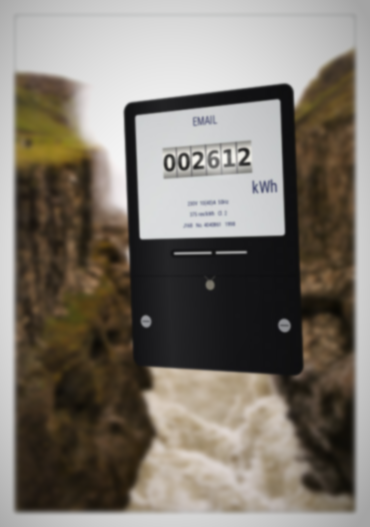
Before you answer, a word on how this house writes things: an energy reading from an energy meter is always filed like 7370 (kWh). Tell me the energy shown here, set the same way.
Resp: 2612 (kWh)
